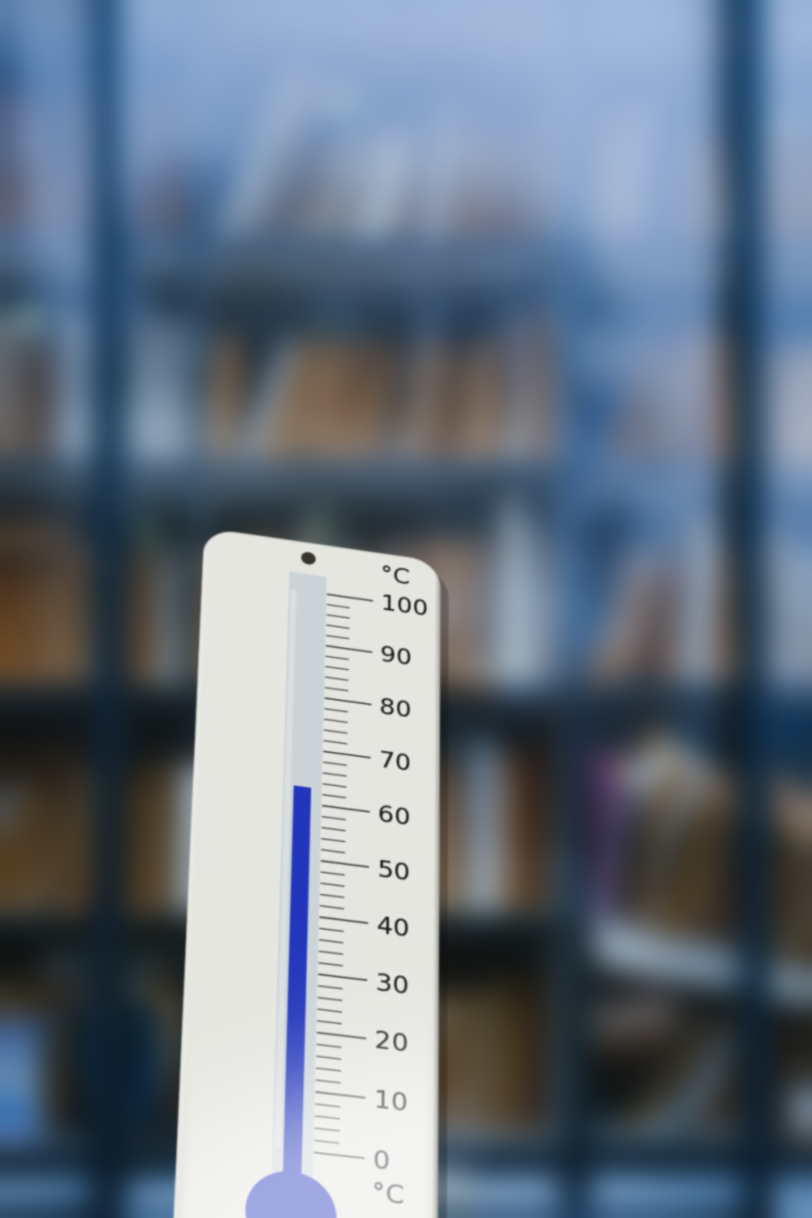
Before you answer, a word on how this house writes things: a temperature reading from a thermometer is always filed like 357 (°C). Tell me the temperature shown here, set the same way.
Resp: 63 (°C)
